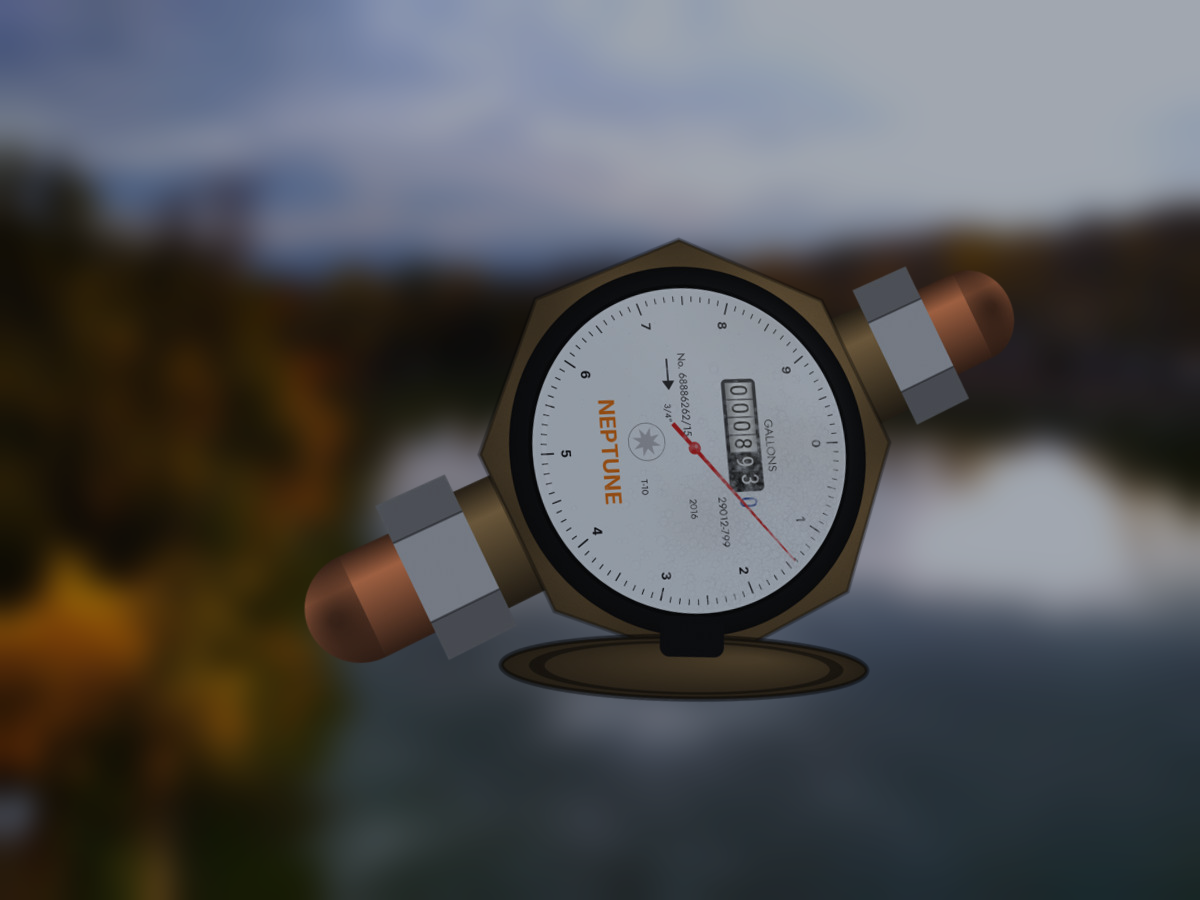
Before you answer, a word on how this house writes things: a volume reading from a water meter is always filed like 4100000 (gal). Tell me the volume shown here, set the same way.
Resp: 8931.4 (gal)
